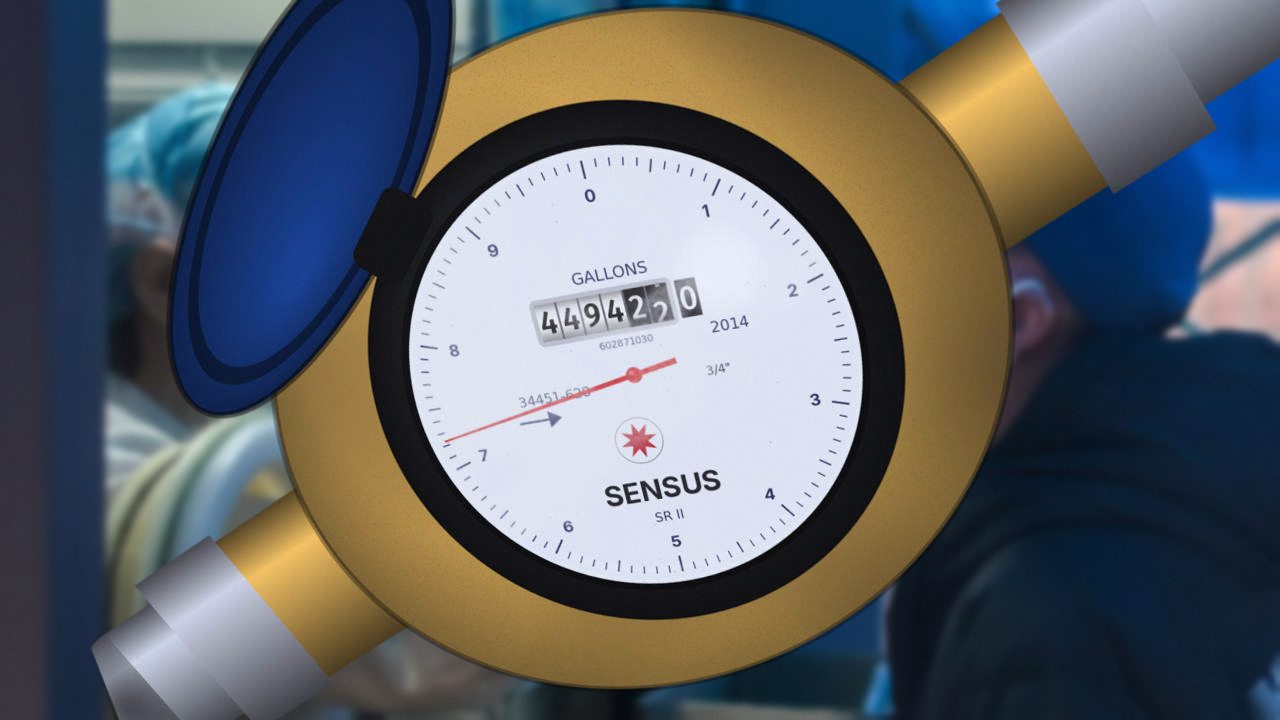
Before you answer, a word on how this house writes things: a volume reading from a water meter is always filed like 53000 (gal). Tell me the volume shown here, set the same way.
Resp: 4494217.2 (gal)
